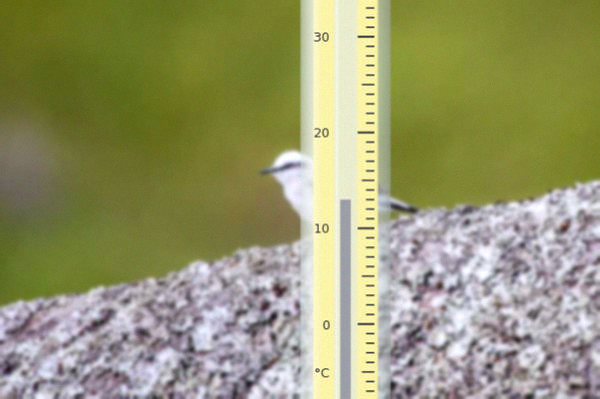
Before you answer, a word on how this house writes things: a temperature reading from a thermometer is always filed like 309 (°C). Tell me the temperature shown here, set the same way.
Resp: 13 (°C)
